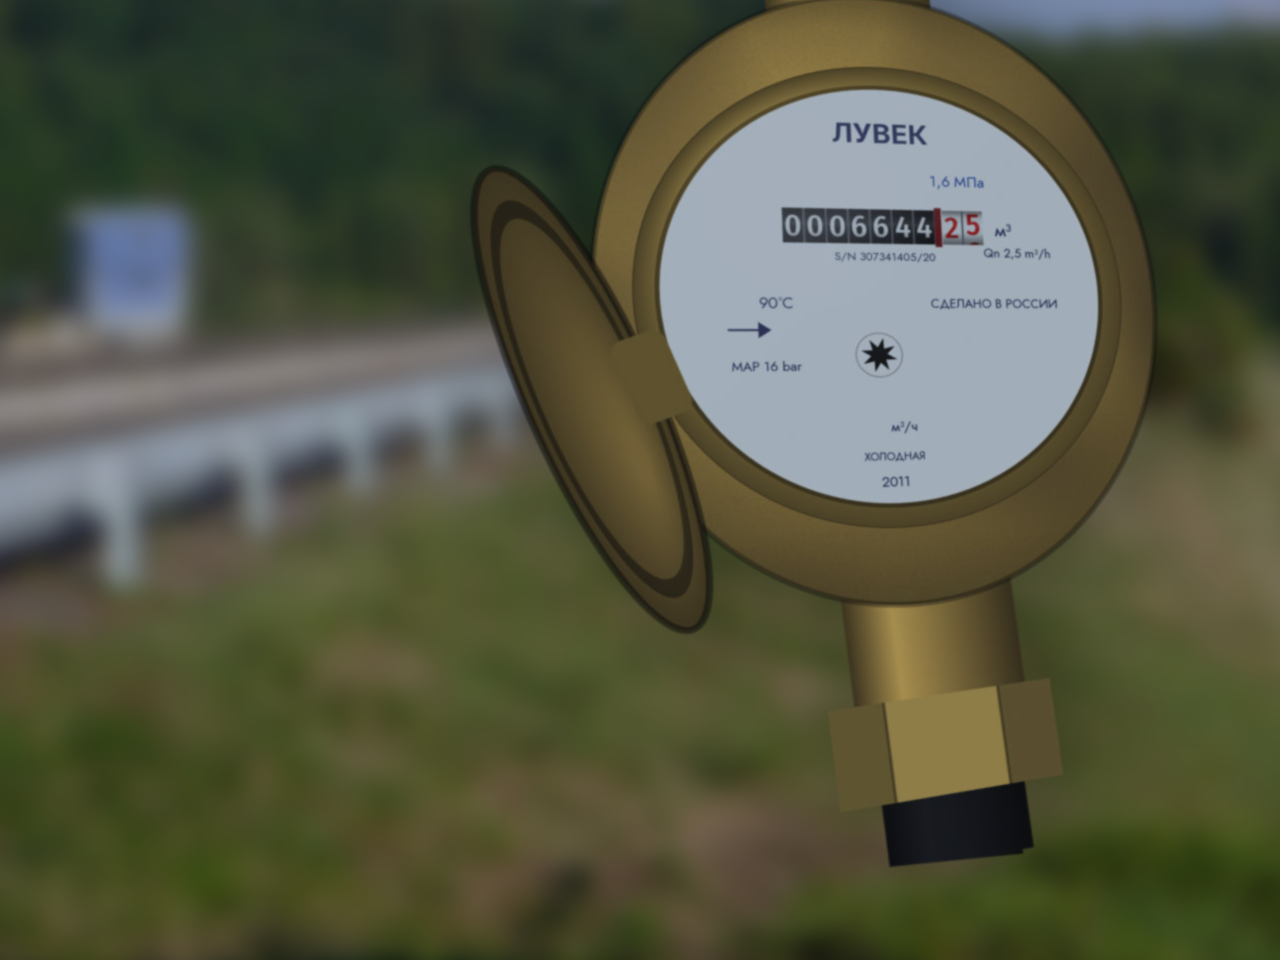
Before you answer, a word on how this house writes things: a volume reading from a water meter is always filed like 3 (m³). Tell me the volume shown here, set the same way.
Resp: 6644.25 (m³)
